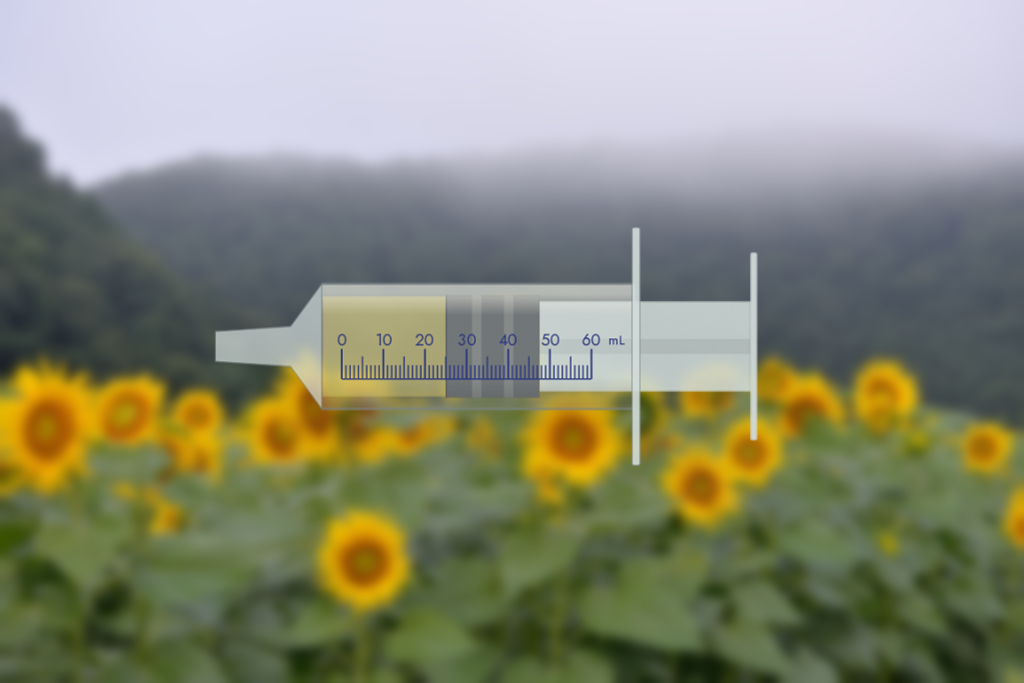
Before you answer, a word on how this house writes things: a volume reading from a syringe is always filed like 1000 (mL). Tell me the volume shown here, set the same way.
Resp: 25 (mL)
